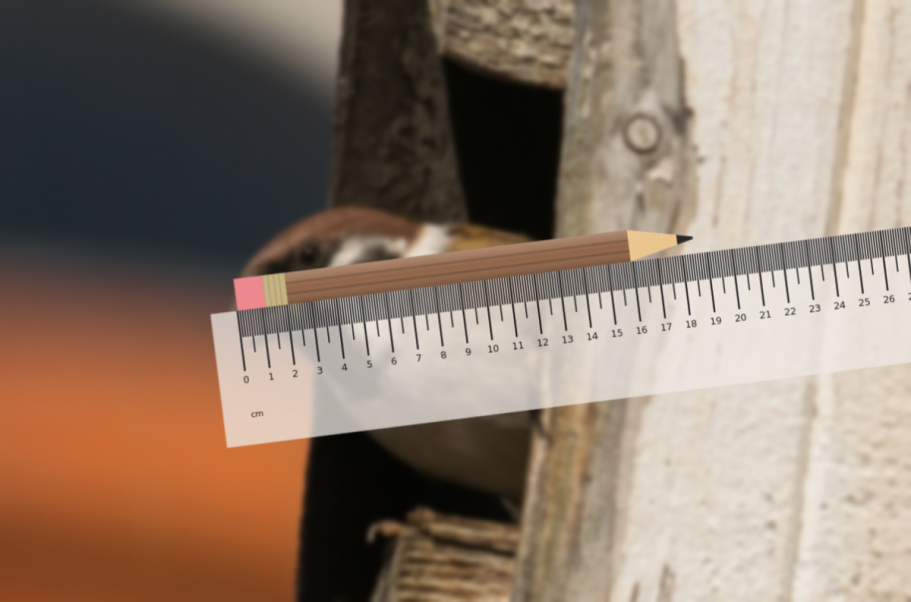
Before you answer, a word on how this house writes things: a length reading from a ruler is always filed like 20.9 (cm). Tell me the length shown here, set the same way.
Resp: 18.5 (cm)
